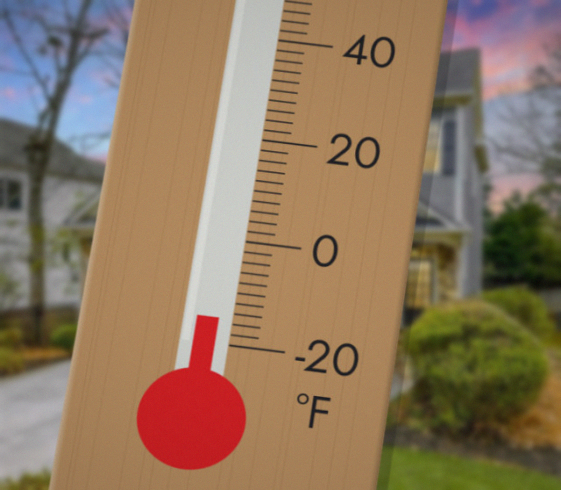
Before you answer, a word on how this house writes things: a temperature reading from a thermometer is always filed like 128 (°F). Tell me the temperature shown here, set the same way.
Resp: -15 (°F)
